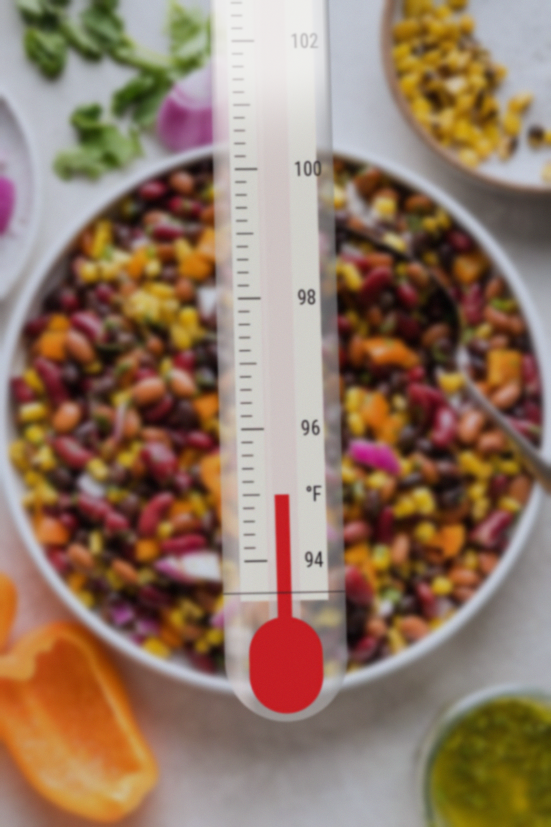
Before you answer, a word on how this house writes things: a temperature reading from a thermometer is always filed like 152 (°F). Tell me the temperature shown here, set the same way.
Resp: 95 (°F)
